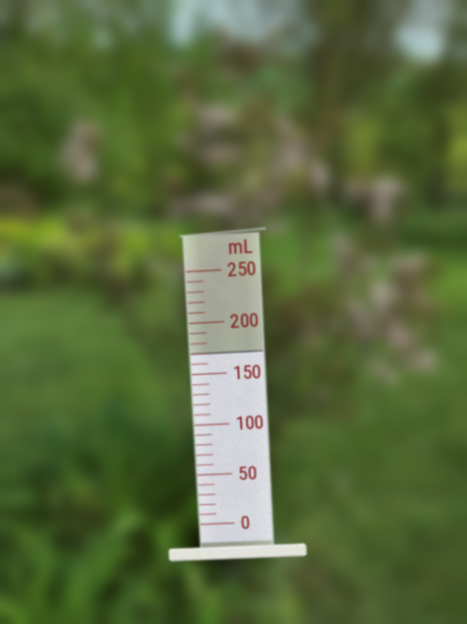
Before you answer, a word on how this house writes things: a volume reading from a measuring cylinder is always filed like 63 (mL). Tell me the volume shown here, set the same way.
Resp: 170 (mL)
